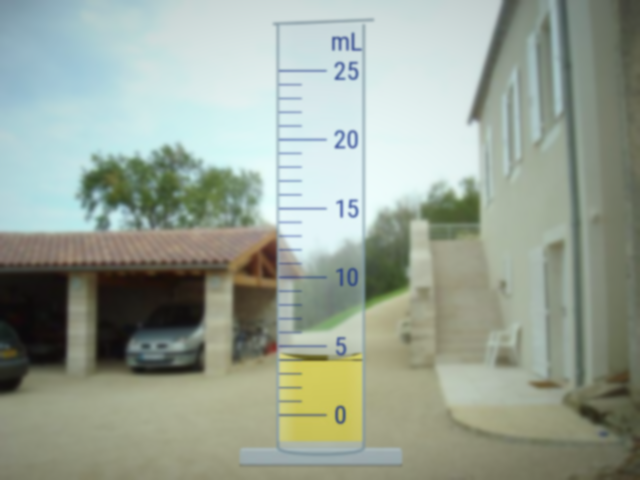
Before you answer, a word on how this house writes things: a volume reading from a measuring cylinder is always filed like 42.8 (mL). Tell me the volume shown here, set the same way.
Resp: 4 (mL)
